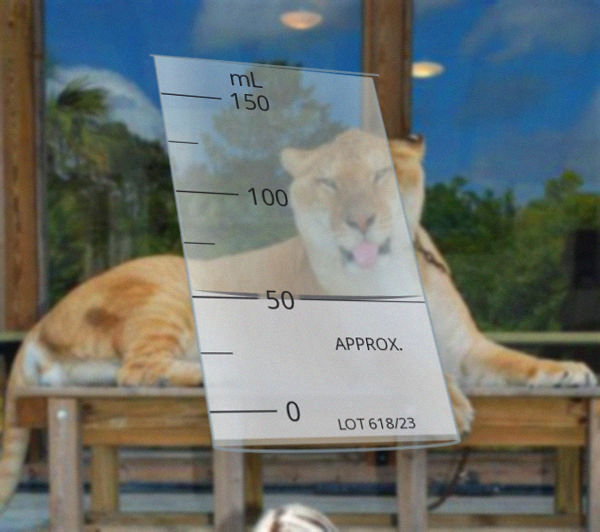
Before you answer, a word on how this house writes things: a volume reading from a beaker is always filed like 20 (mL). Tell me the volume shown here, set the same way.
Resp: 50 (mL)
